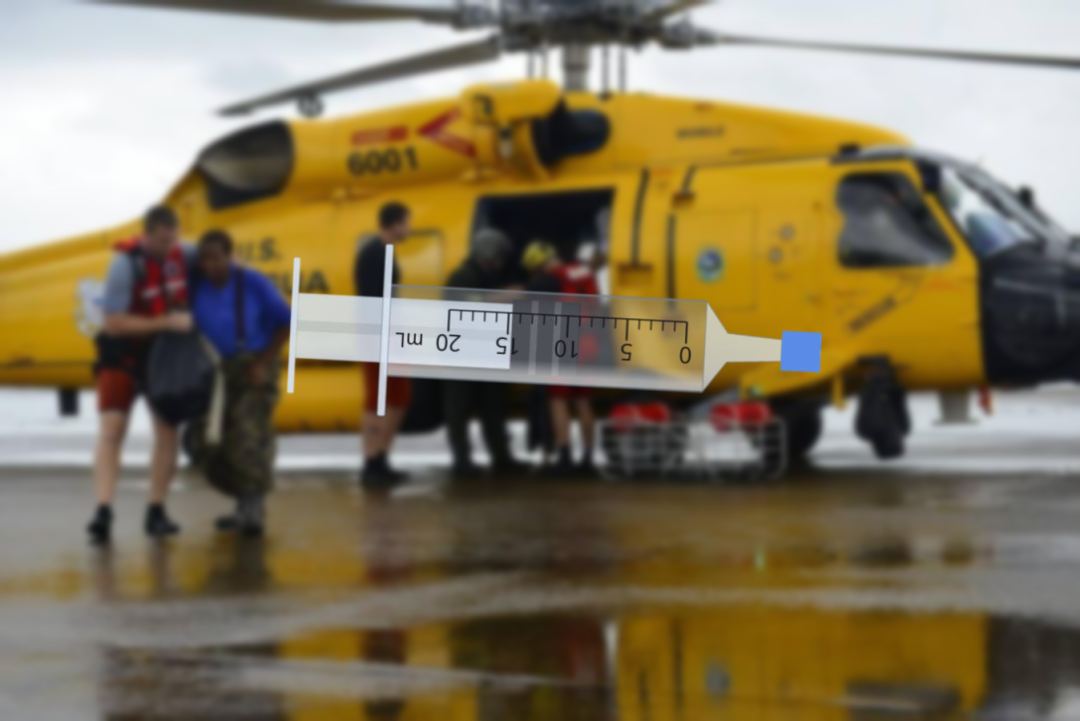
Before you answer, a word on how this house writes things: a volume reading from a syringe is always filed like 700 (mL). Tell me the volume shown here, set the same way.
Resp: 9 (mL)
